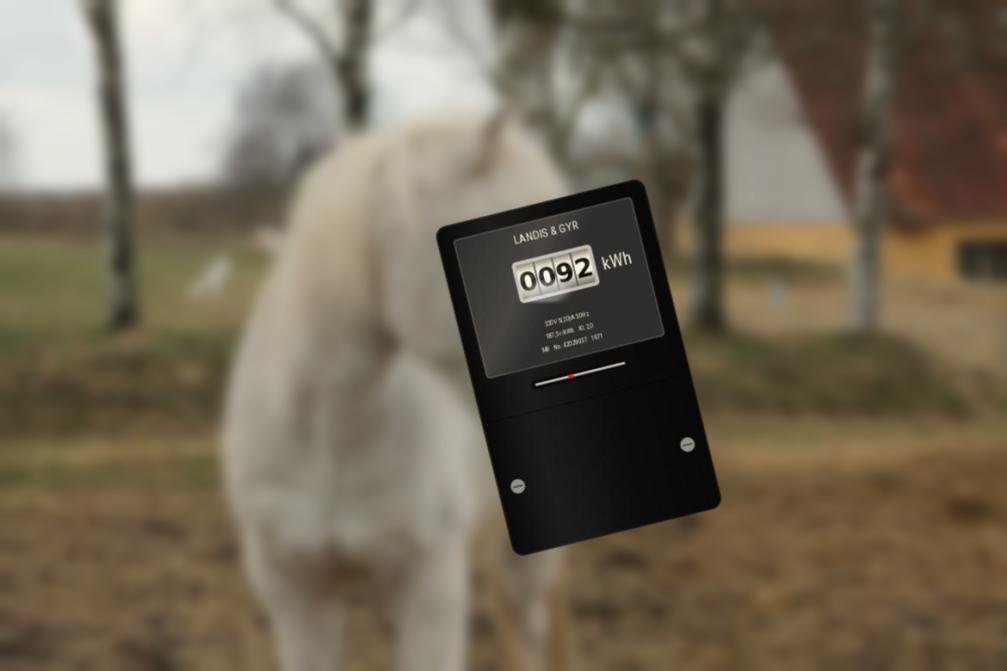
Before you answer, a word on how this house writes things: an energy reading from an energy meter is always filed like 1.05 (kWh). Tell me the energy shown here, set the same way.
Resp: 92 (kWh)
